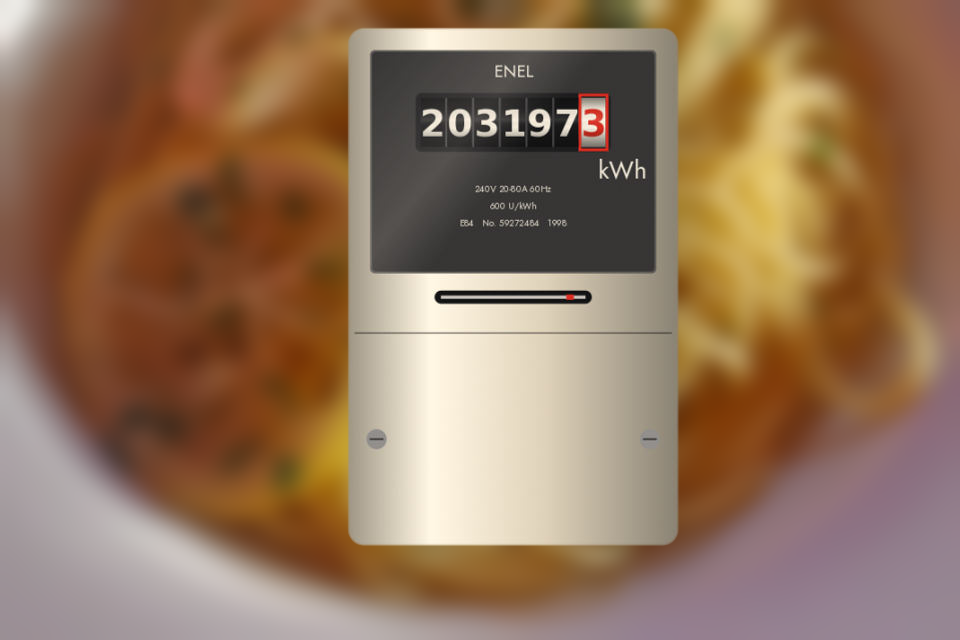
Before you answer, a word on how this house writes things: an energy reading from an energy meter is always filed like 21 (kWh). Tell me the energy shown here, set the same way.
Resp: 203197.3 (kWh)
